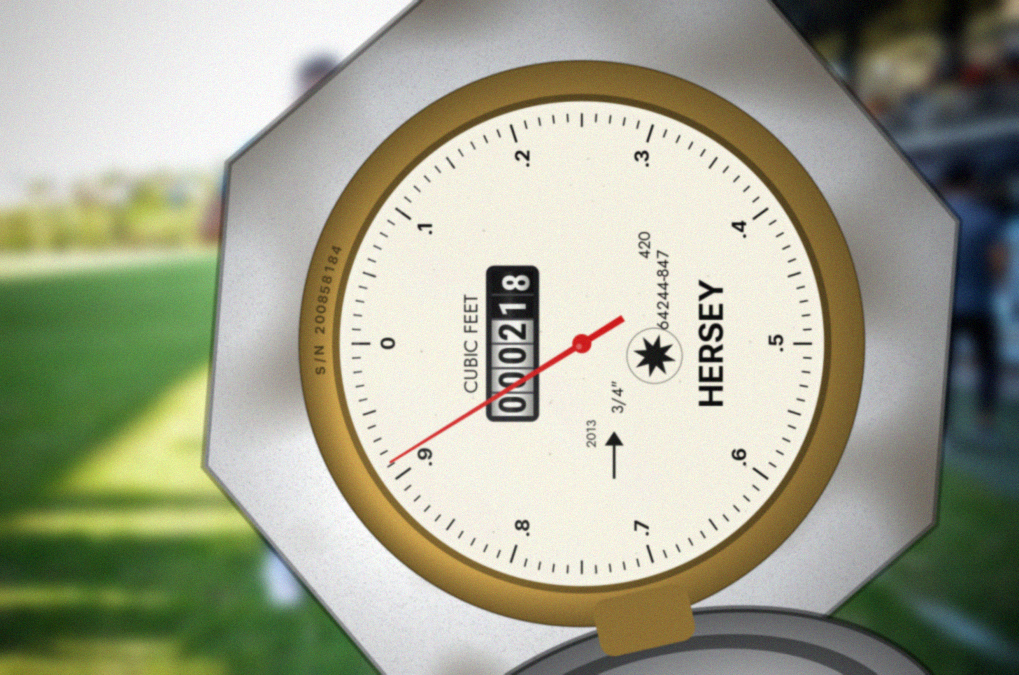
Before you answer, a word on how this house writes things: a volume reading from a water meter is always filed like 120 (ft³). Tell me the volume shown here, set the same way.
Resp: 217.91 (ft³)
